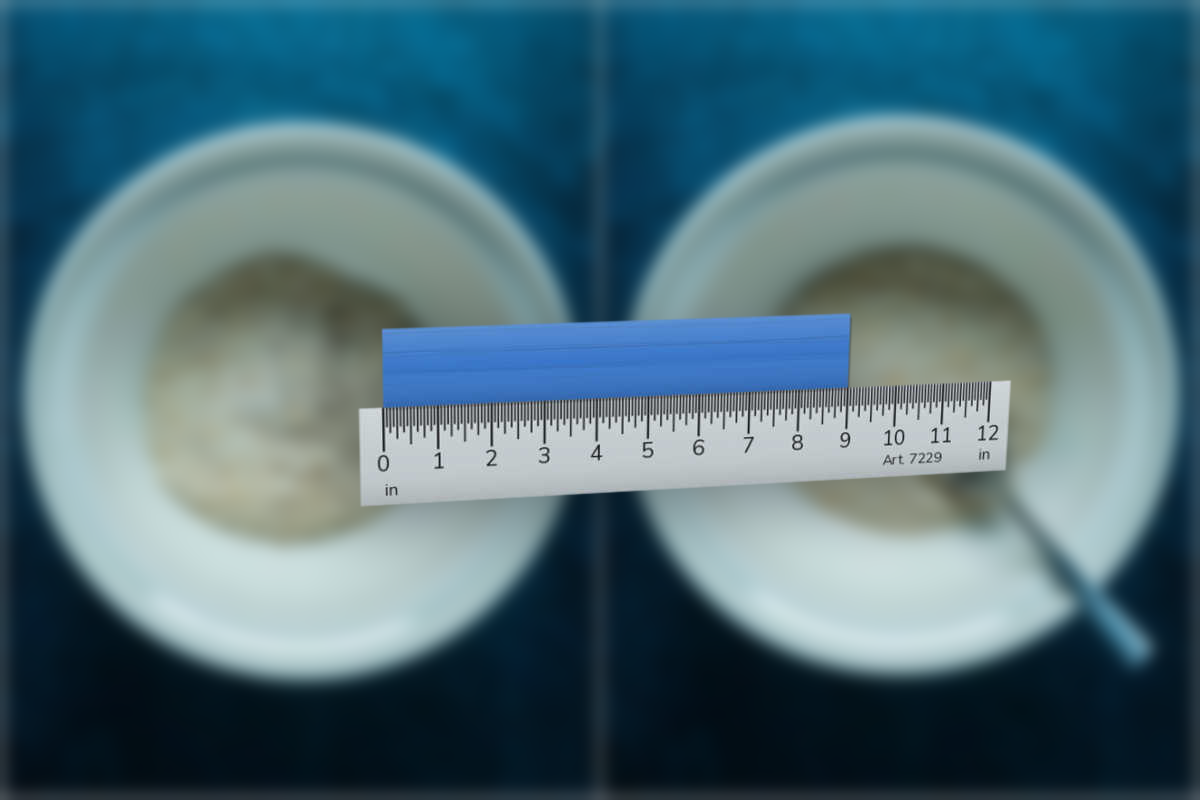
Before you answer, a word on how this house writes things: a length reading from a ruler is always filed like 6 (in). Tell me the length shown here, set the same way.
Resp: 9 (in)
